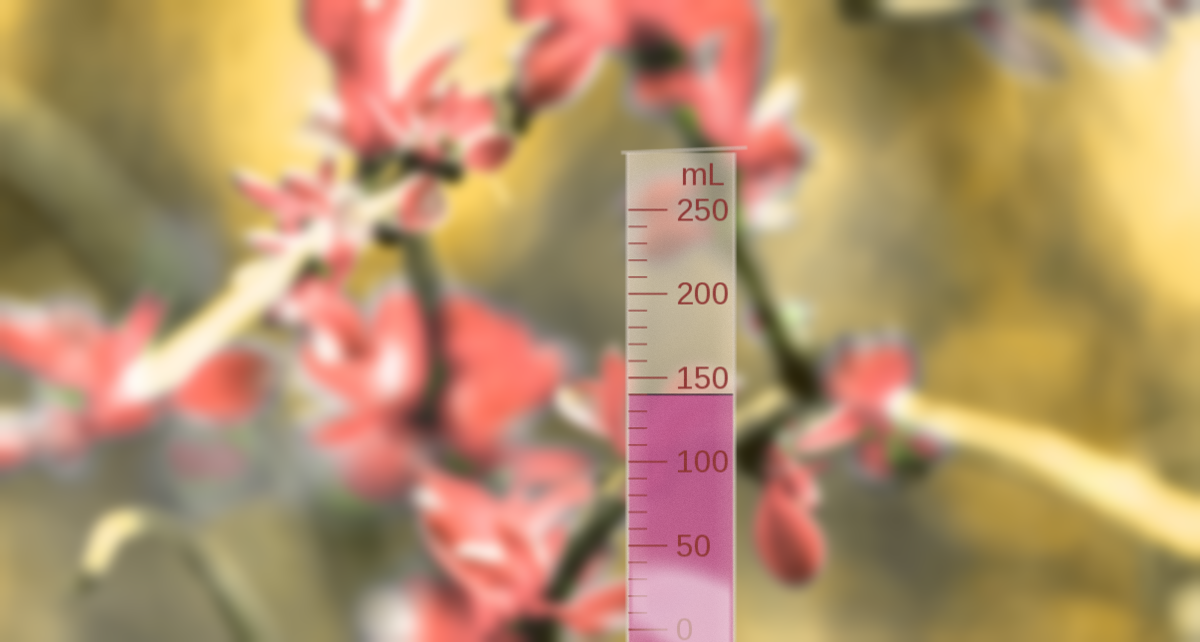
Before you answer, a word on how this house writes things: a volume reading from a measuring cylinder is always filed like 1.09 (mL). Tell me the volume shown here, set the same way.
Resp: 140 (mL)
